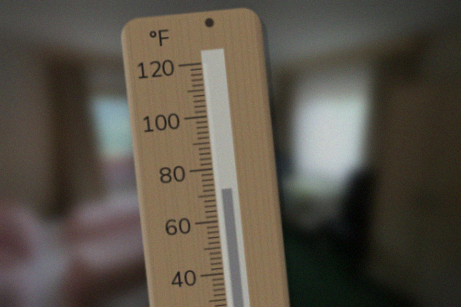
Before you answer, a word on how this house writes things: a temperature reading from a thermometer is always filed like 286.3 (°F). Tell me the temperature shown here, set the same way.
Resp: 72 (°F)
